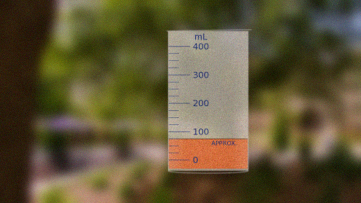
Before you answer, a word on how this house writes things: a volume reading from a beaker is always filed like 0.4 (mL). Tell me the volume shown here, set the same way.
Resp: 75 (mL)
